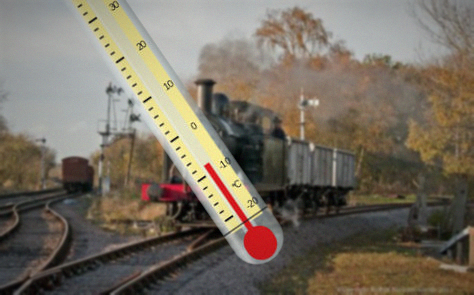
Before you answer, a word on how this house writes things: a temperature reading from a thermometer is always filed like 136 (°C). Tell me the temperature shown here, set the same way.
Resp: -8 (°C)
